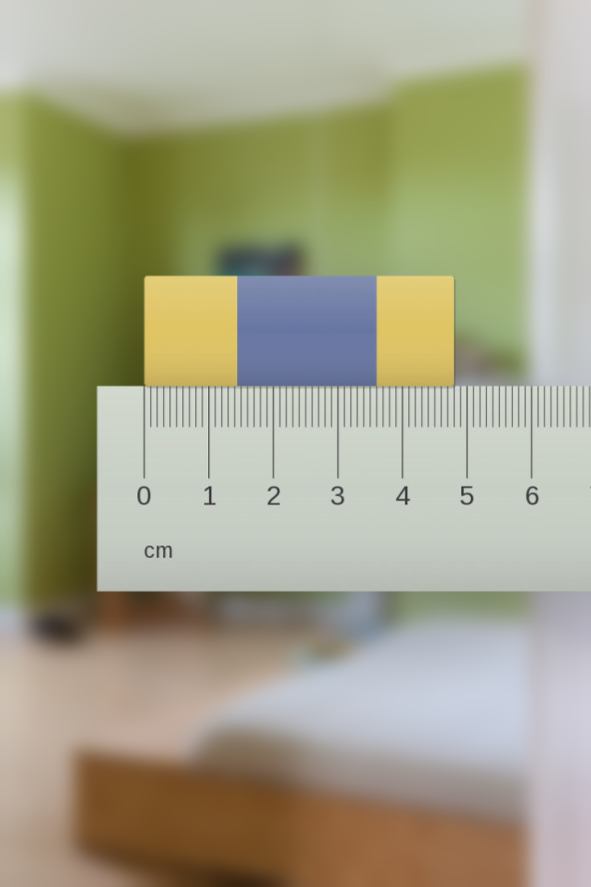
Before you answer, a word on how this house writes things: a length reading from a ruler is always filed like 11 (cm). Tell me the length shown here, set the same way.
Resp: 4.8 (cm)
